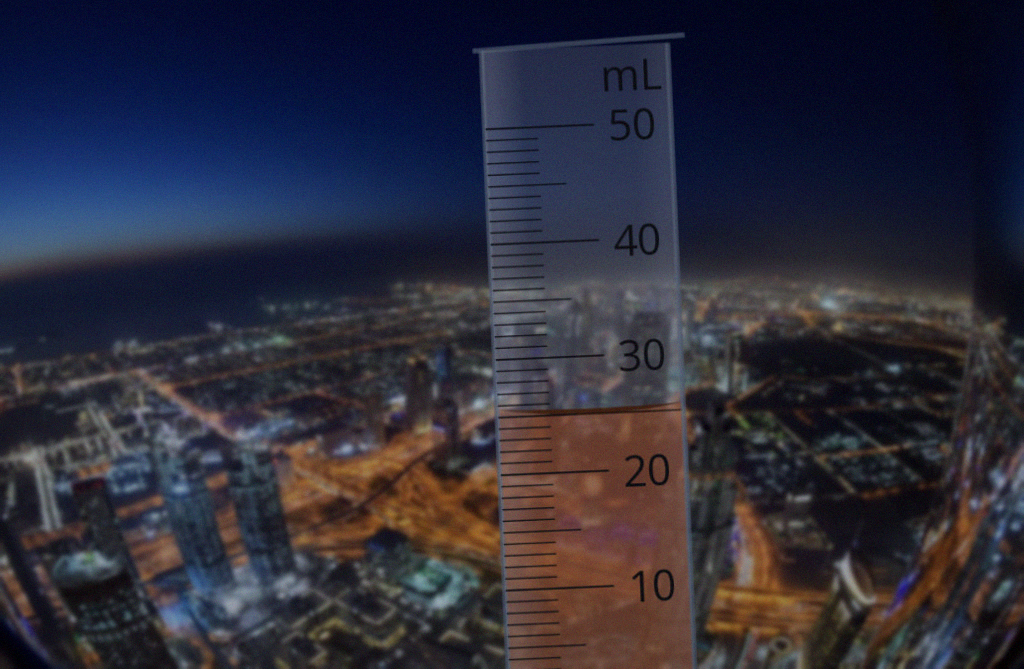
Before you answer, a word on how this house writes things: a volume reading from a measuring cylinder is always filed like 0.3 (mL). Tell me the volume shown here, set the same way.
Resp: 25 (mL)
